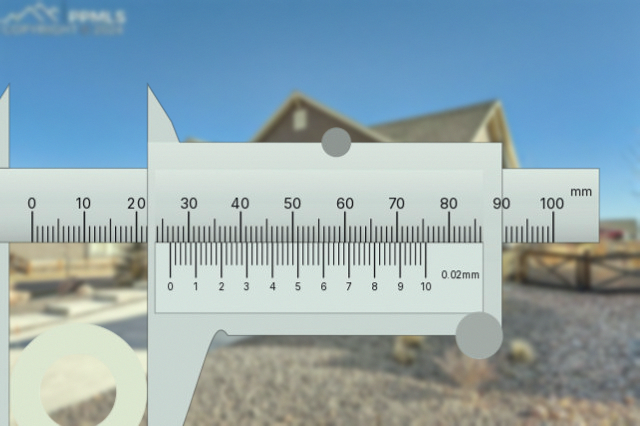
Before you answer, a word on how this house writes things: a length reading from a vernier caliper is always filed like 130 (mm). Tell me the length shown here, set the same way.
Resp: 26.5 (mm)
